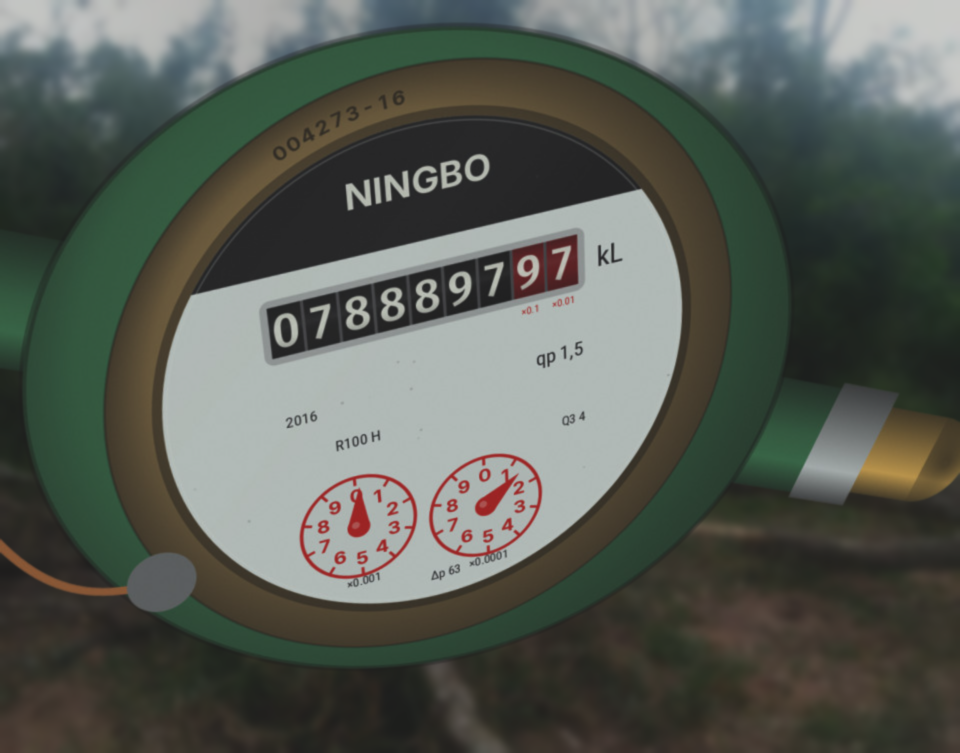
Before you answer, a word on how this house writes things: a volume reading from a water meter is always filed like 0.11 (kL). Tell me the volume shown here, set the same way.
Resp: 788897.9701 (kL)
